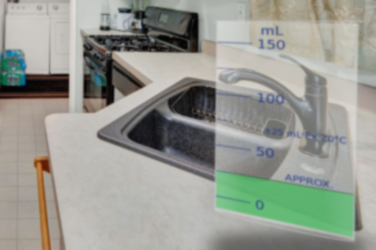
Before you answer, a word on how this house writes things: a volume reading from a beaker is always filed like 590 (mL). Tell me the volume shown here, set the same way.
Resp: 25 (mL)
